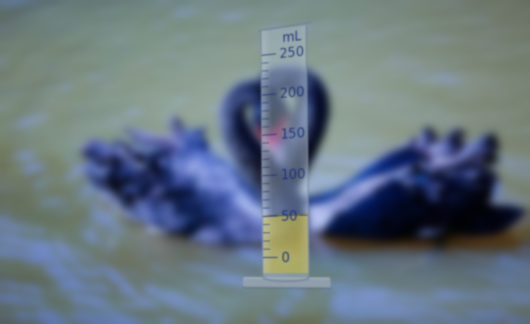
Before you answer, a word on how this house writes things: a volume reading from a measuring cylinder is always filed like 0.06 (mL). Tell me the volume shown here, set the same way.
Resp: 50 (mL)
